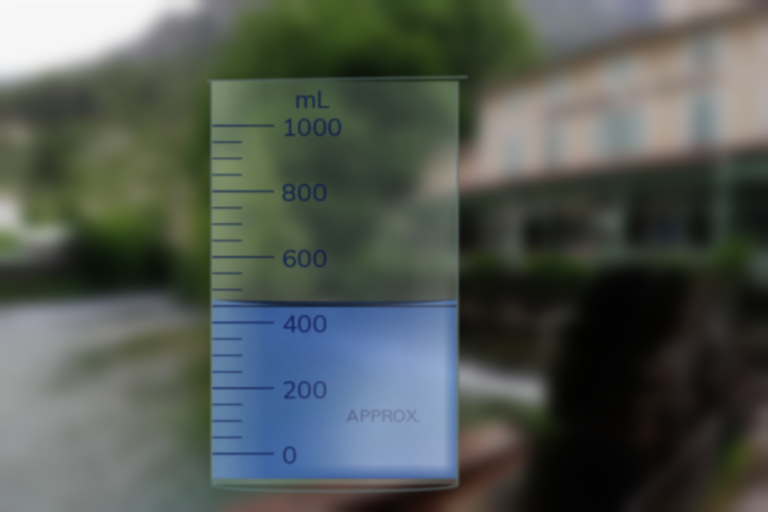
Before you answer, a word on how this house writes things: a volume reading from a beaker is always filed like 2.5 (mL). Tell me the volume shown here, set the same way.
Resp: 450 (mL)
